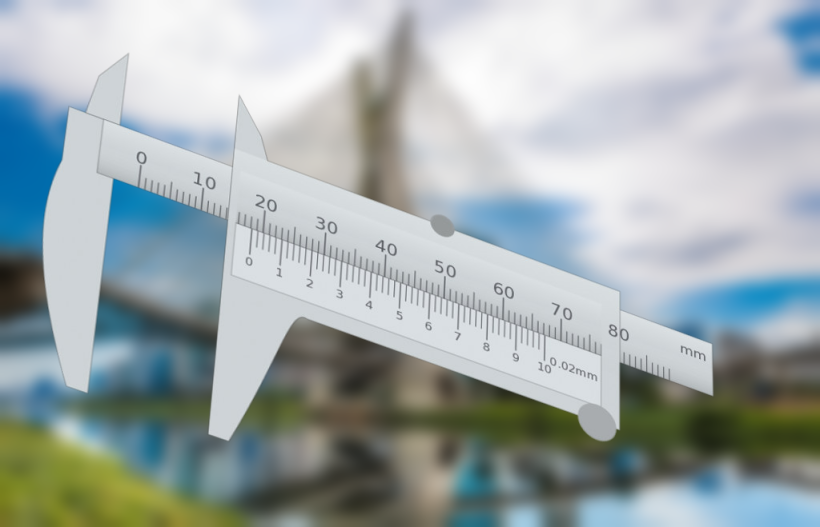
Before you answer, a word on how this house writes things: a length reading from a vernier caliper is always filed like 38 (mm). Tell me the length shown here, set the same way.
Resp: 18.2 (mm)
